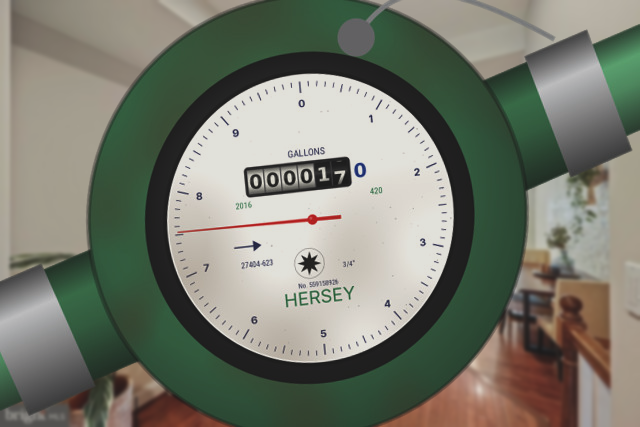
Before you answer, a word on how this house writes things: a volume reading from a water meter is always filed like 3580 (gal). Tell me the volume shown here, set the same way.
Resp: 167.5 (gal)
